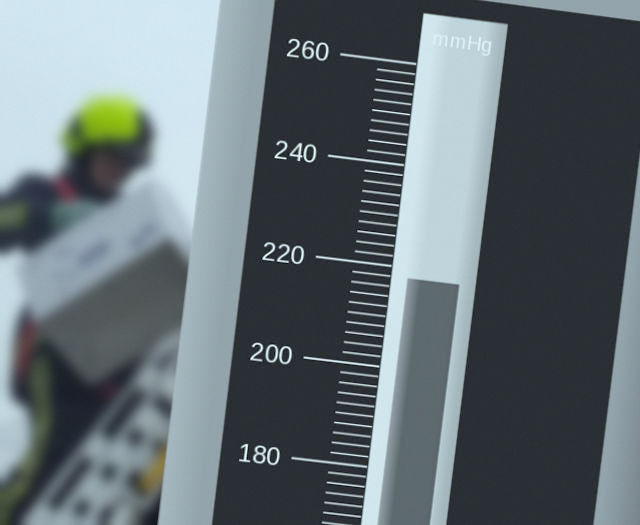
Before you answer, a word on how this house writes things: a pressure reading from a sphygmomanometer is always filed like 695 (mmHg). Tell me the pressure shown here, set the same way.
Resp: 218 (mmHg)
